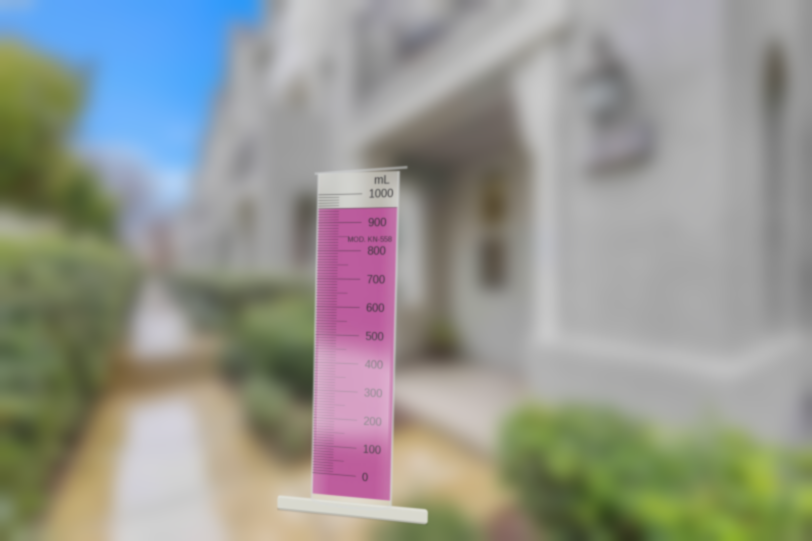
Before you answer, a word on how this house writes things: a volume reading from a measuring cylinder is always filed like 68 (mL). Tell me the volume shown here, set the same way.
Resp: 950 (mL)
